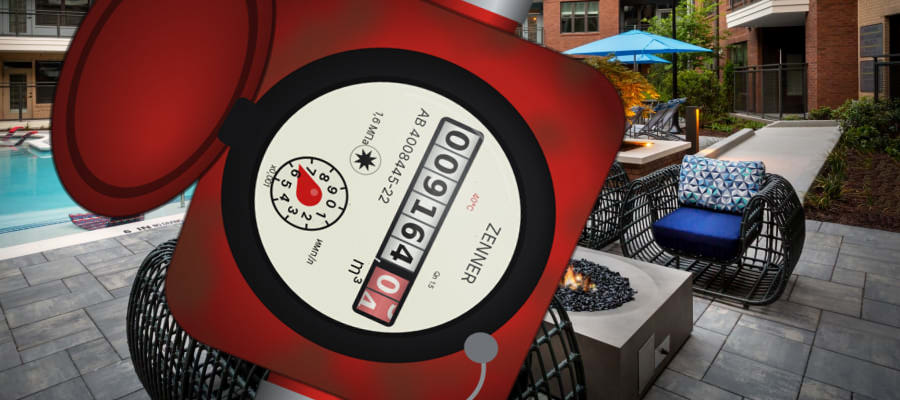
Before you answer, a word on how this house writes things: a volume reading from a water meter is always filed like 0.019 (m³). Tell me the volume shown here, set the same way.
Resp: 9164.036 (m³)
